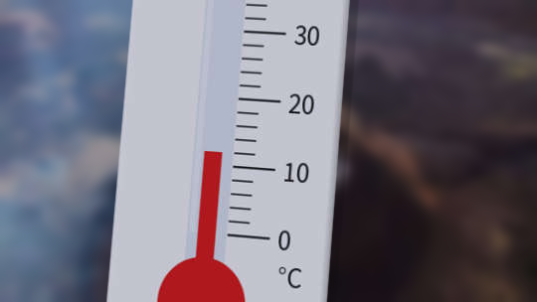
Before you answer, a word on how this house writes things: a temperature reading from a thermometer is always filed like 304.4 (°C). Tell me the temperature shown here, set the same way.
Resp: 12 (°C)
